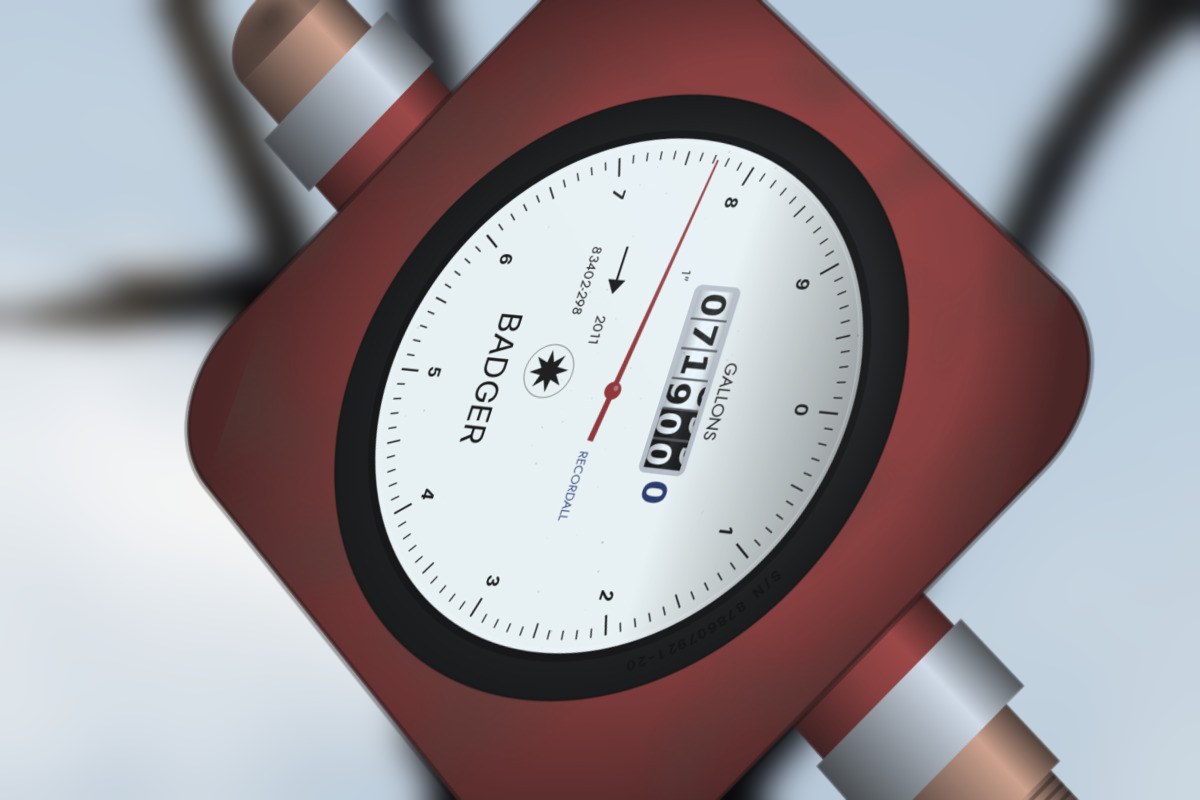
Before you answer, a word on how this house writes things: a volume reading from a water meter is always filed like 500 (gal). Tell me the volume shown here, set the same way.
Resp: 718997.7 (gal)
